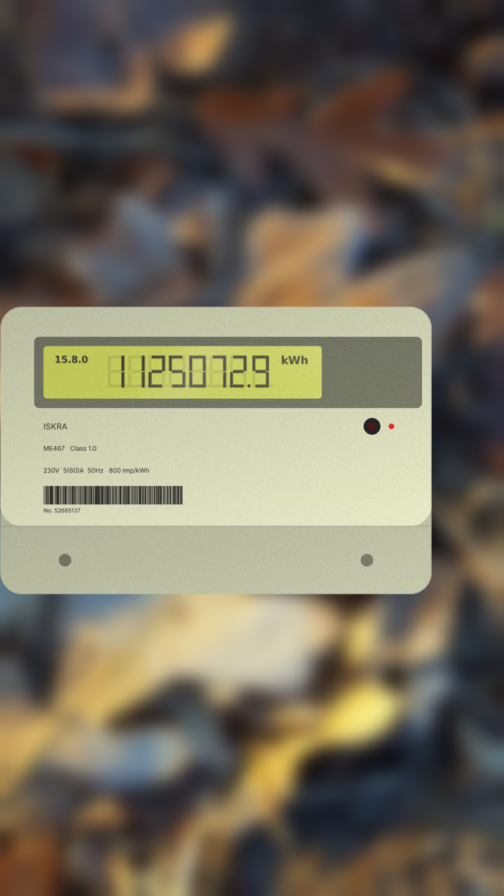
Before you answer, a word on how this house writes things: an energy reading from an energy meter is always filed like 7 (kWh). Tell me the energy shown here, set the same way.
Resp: 1125072.9 (kWh)
